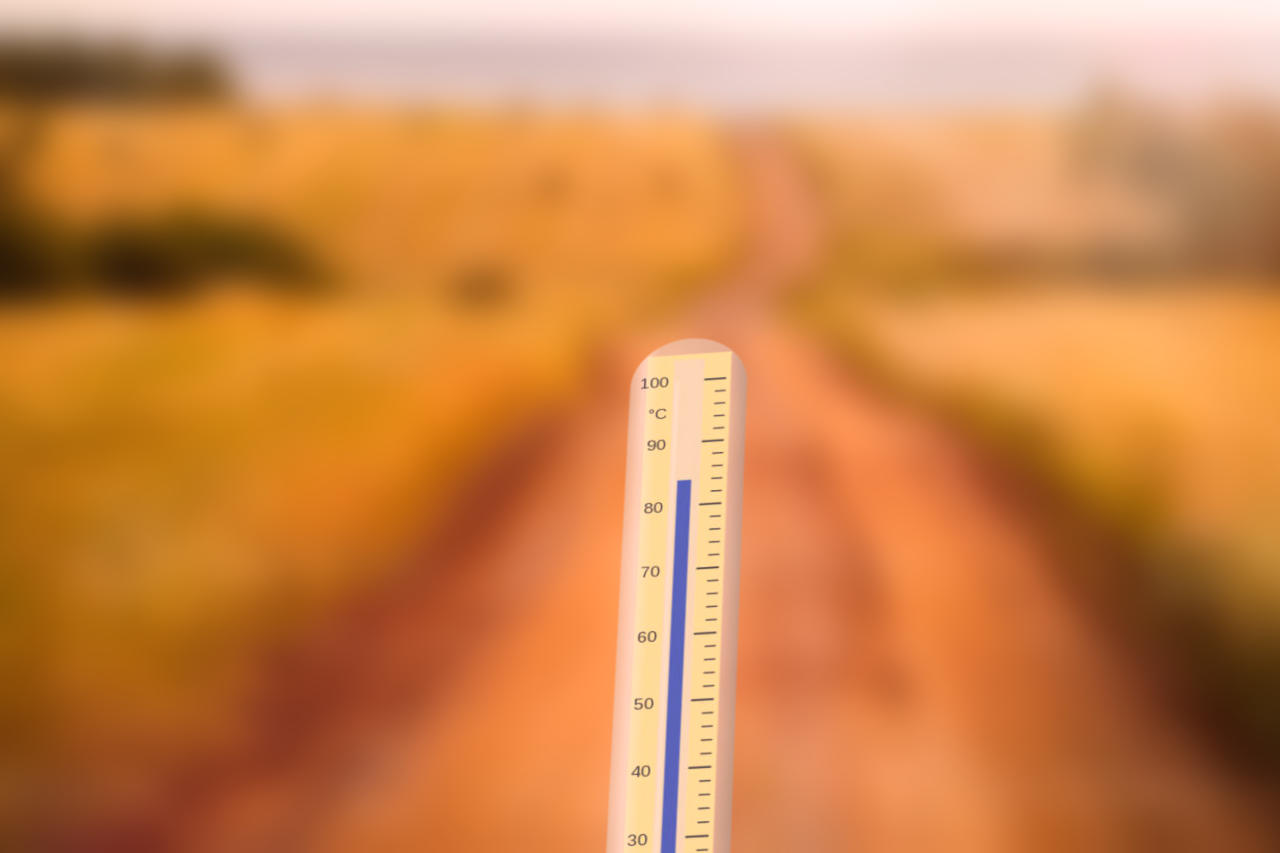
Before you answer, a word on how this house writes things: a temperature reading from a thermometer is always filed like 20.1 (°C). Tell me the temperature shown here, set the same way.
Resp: 84 (°C)
